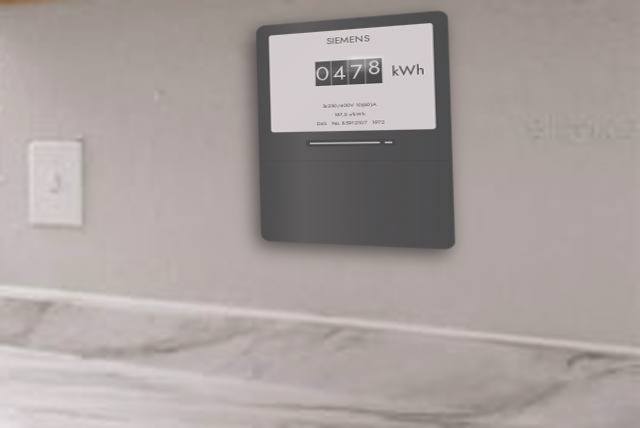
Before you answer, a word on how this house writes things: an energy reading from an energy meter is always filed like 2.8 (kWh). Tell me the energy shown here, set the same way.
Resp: 478 (kWh)
